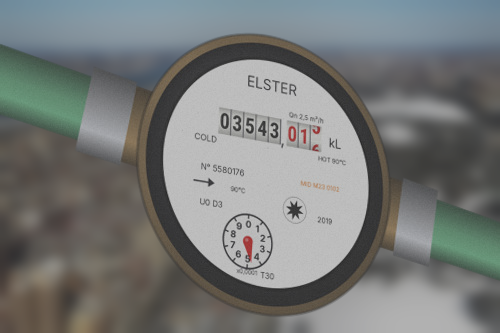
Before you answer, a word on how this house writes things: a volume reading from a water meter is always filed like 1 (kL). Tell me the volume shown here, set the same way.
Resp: 3543.0154 (kL)
